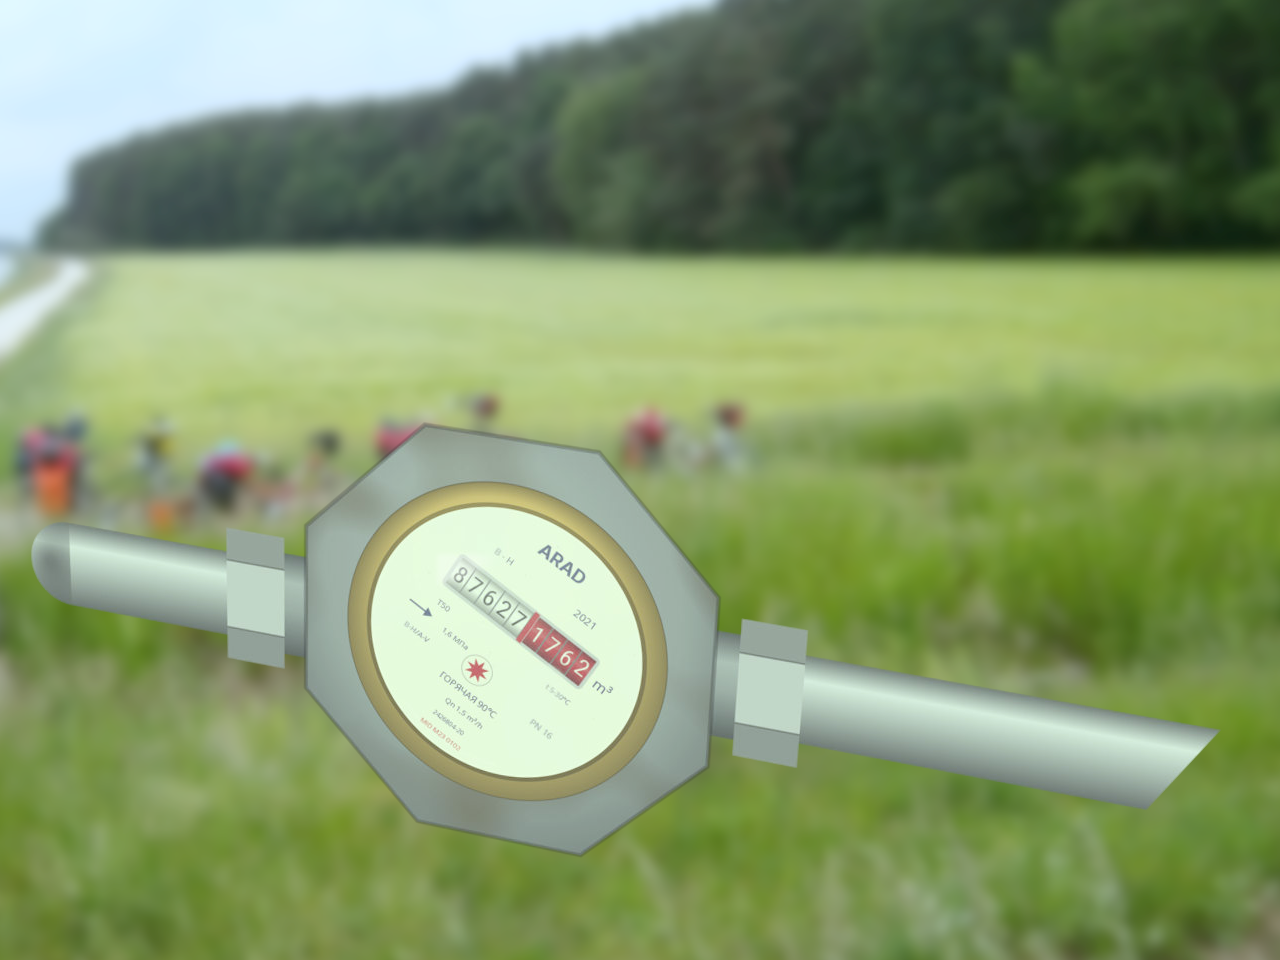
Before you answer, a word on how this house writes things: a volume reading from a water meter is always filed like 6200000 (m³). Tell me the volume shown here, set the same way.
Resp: 87627.1762 (m³)
